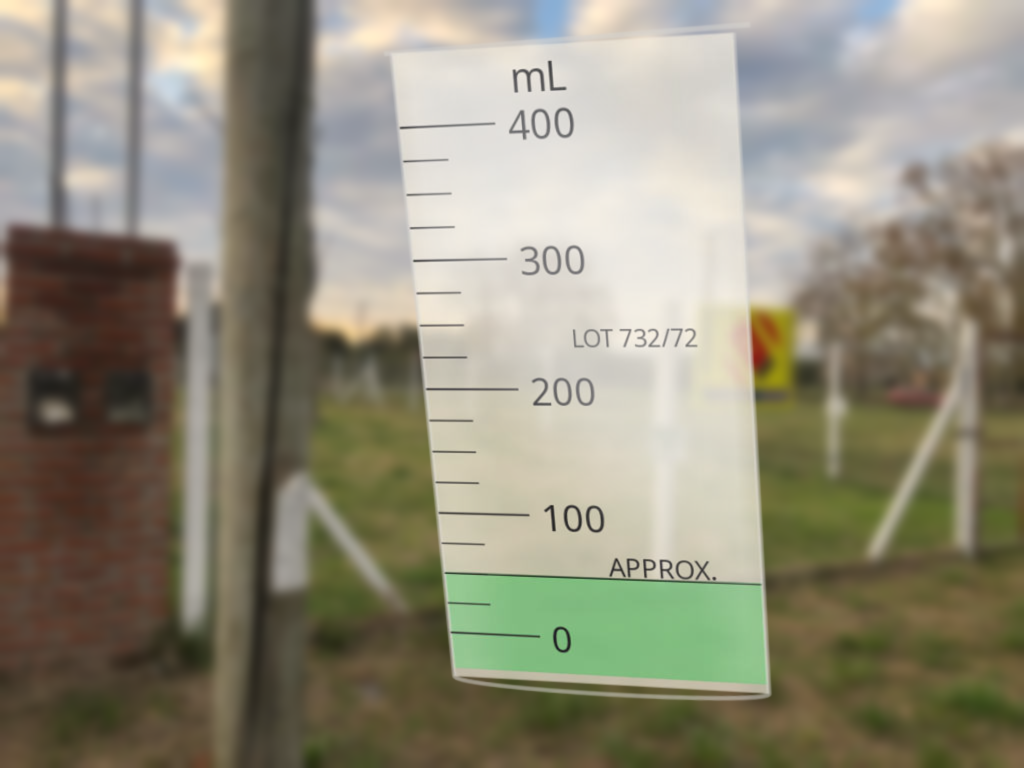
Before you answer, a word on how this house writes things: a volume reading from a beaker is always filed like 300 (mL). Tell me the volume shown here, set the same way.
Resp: 50 (mL)
